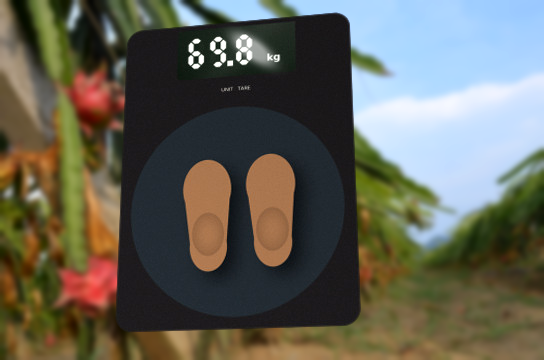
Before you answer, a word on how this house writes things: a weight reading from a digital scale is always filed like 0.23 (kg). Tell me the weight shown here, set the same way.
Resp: 69.8 (kg)
